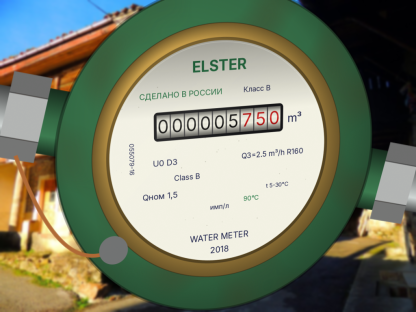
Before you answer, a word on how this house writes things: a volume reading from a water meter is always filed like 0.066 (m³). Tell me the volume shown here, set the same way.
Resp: 5.750 (m³)
